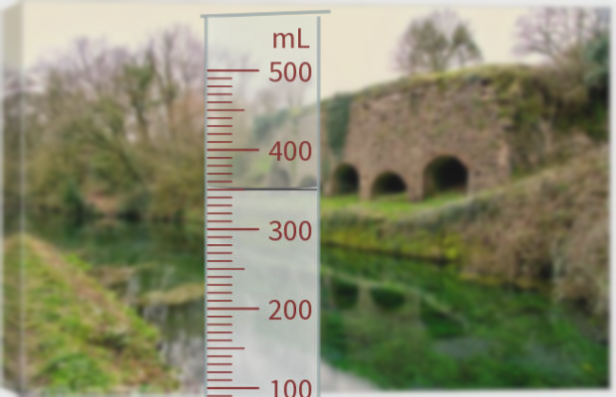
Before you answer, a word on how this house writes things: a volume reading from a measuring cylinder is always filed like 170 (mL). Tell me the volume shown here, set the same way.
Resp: 350 (mL)
